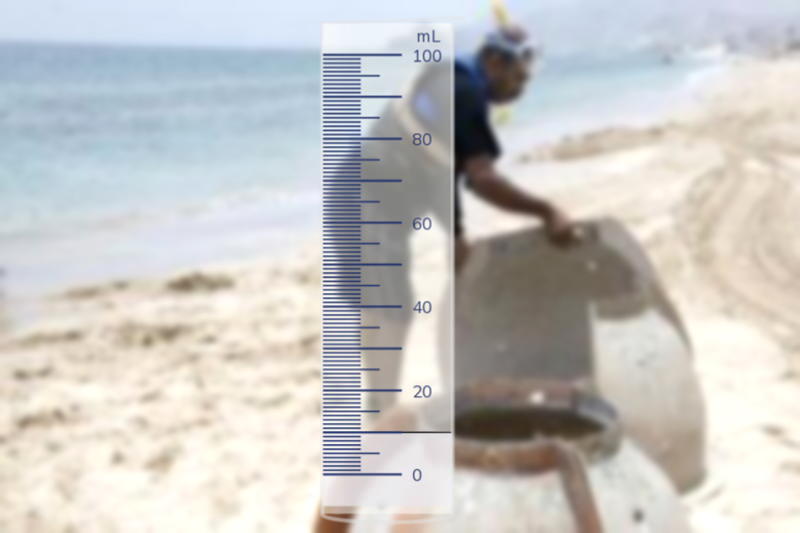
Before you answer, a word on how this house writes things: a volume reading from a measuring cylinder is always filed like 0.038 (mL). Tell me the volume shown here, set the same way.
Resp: 10 (mL)
